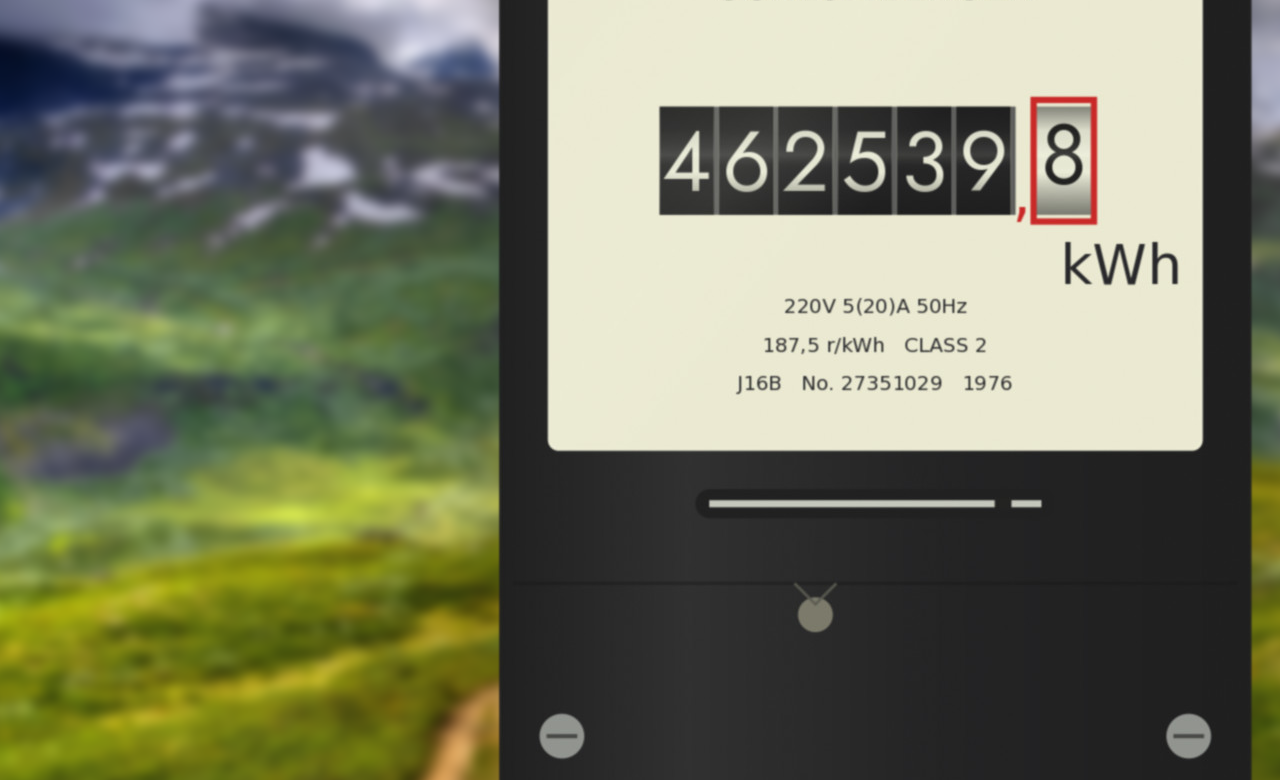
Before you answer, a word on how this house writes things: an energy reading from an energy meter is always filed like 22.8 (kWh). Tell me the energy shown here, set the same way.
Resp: 462539.8 (kWh)
